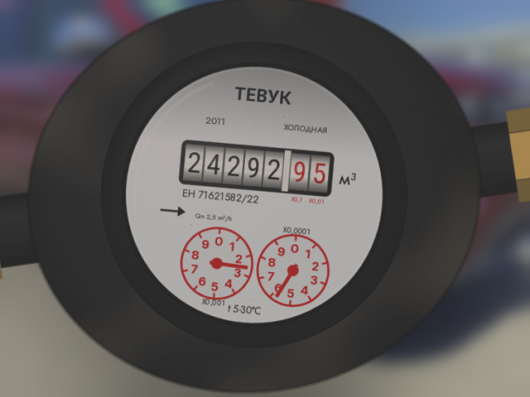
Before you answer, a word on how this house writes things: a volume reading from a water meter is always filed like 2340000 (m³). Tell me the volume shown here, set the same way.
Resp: 24292.9525 (m³)
